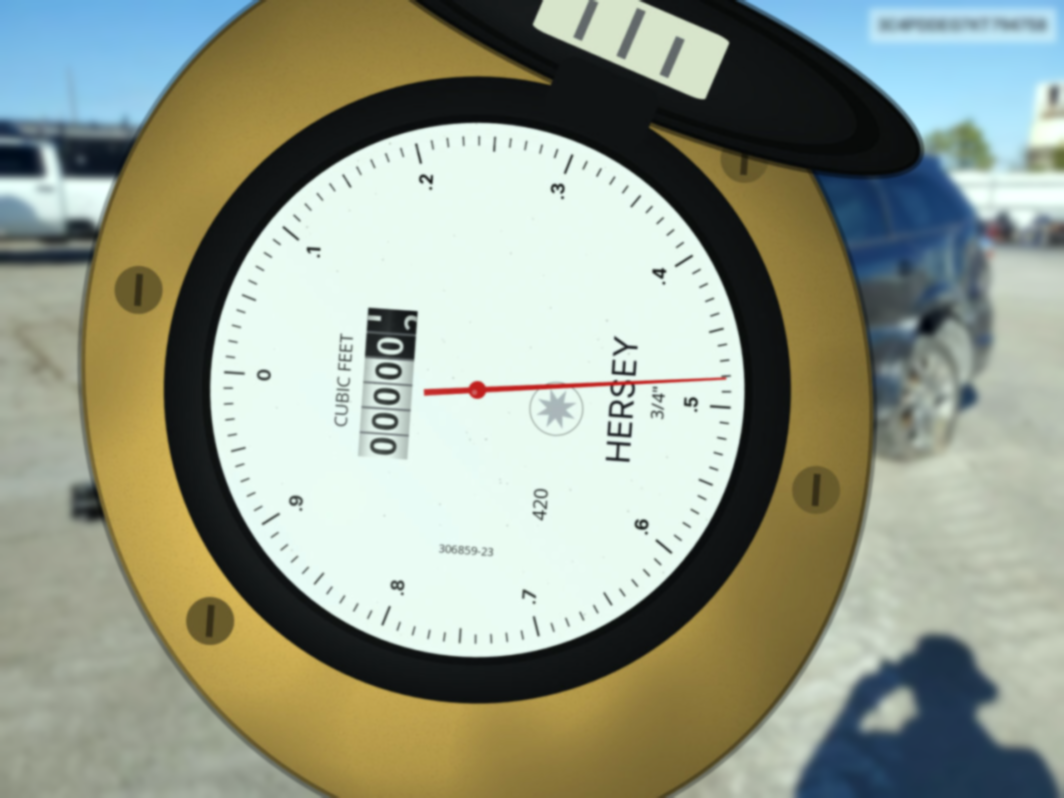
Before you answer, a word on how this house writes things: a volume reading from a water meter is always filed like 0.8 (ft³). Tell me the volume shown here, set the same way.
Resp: 1.48 (ft³)
